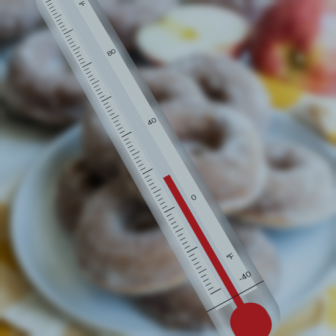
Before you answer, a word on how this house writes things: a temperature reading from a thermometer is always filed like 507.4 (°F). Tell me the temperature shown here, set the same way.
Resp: 14 (°F)
